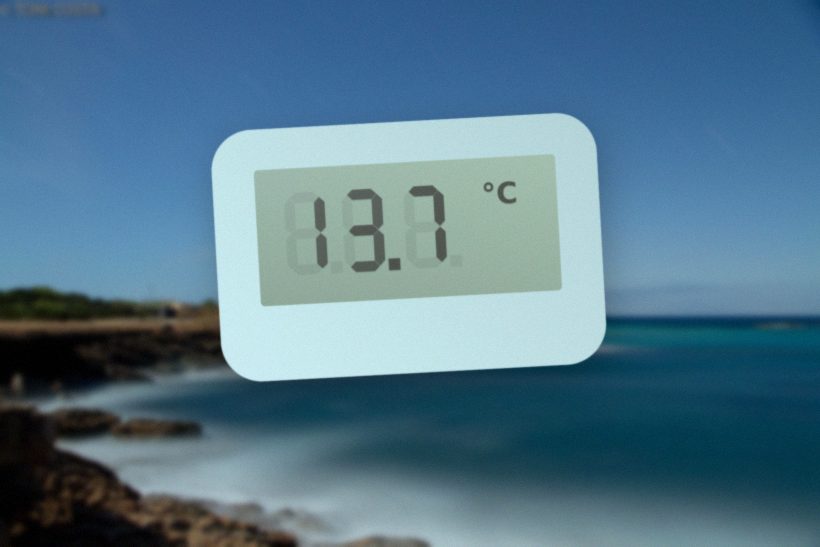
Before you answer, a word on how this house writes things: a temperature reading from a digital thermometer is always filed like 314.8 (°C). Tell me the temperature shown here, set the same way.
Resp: 13.7 (°C)
